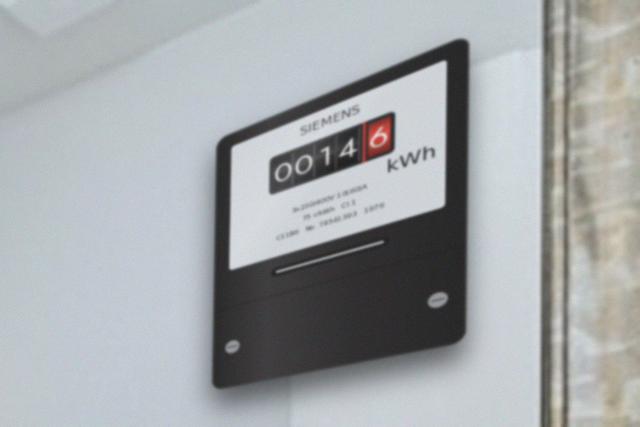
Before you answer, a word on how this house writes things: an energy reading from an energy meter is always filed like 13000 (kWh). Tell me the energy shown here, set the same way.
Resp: 14.6 (kWh)
